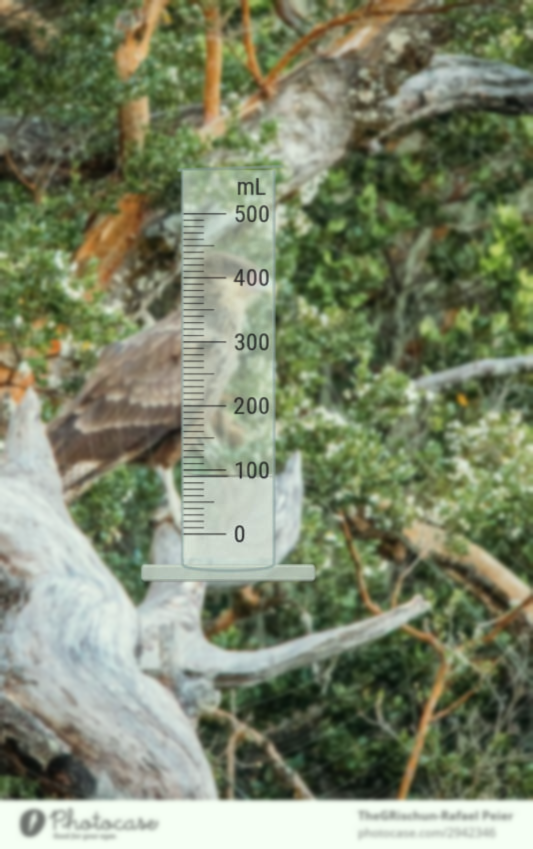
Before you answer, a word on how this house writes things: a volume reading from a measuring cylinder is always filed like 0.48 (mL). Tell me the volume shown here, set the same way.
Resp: 90 (mL)
